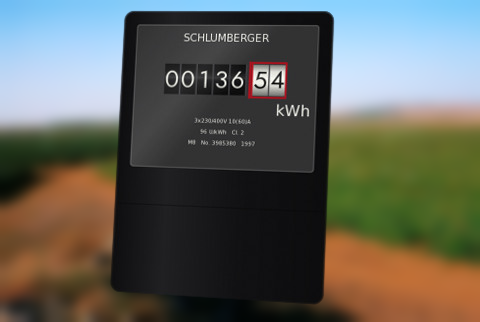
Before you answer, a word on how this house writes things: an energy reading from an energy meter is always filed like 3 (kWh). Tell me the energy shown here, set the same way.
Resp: 136.54 (kWh)
